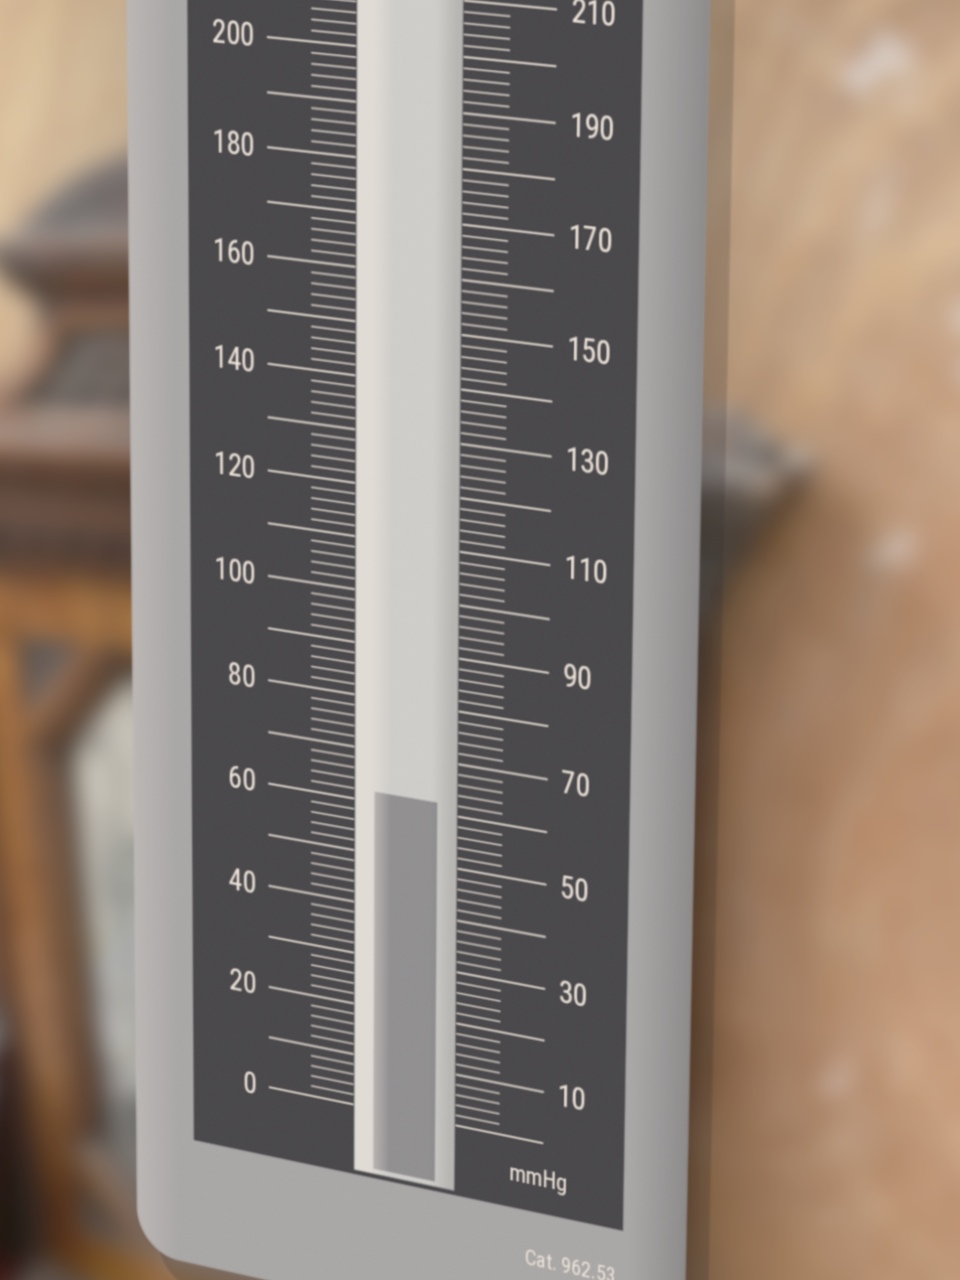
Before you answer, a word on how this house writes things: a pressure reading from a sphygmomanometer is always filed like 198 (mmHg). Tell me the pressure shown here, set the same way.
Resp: 62 (mmHg)
